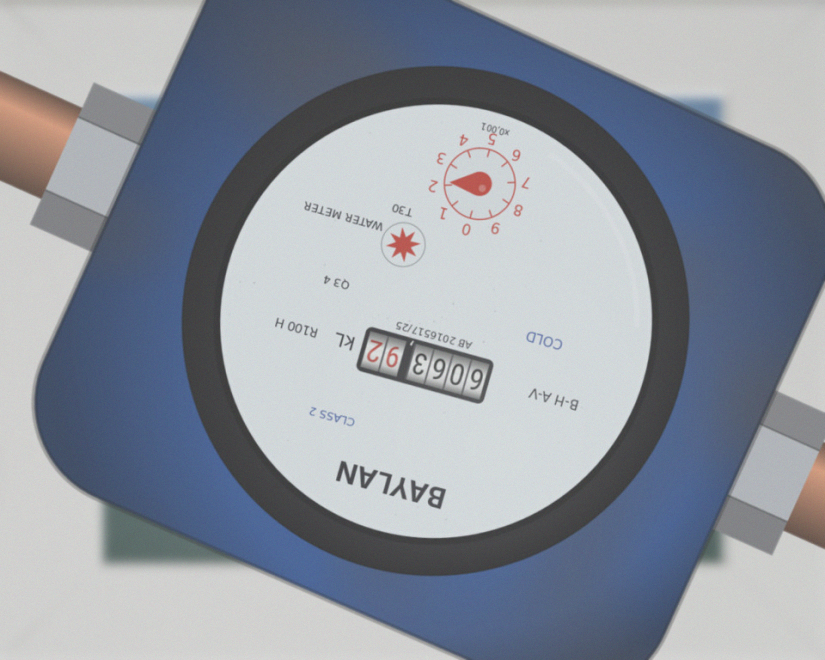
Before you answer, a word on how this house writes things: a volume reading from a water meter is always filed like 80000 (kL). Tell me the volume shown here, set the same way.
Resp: 6063.922 (kL)
